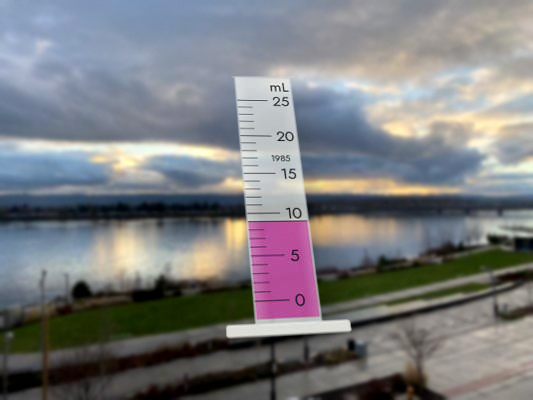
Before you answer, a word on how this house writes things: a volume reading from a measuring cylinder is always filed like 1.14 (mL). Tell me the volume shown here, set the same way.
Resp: 9 (mL)
